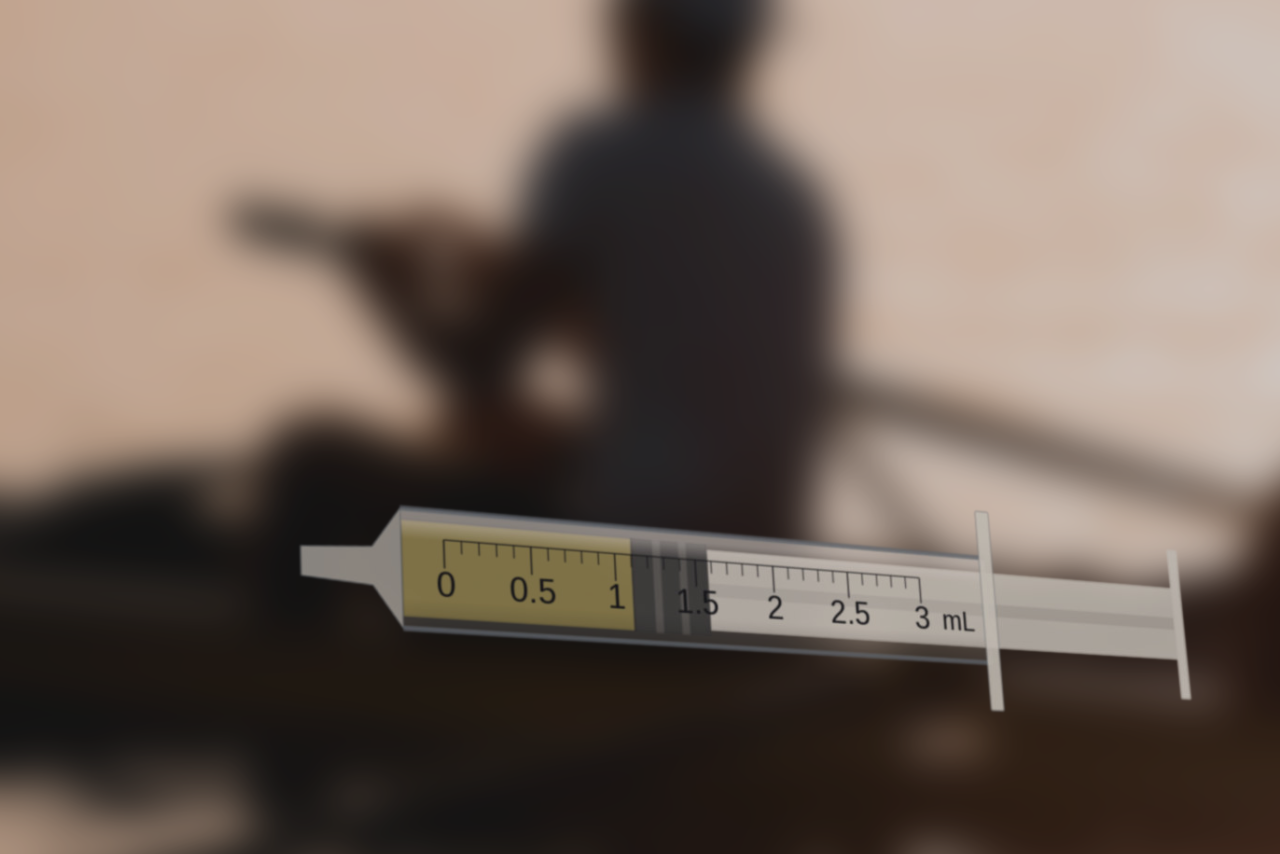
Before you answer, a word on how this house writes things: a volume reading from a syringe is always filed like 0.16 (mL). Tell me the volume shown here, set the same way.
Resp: 1.1 (mL)
